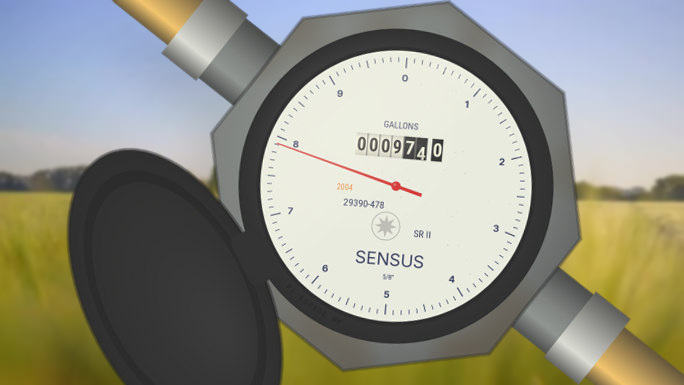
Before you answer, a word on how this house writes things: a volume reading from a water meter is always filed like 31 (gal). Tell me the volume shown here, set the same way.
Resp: 9737.9 (gal)
